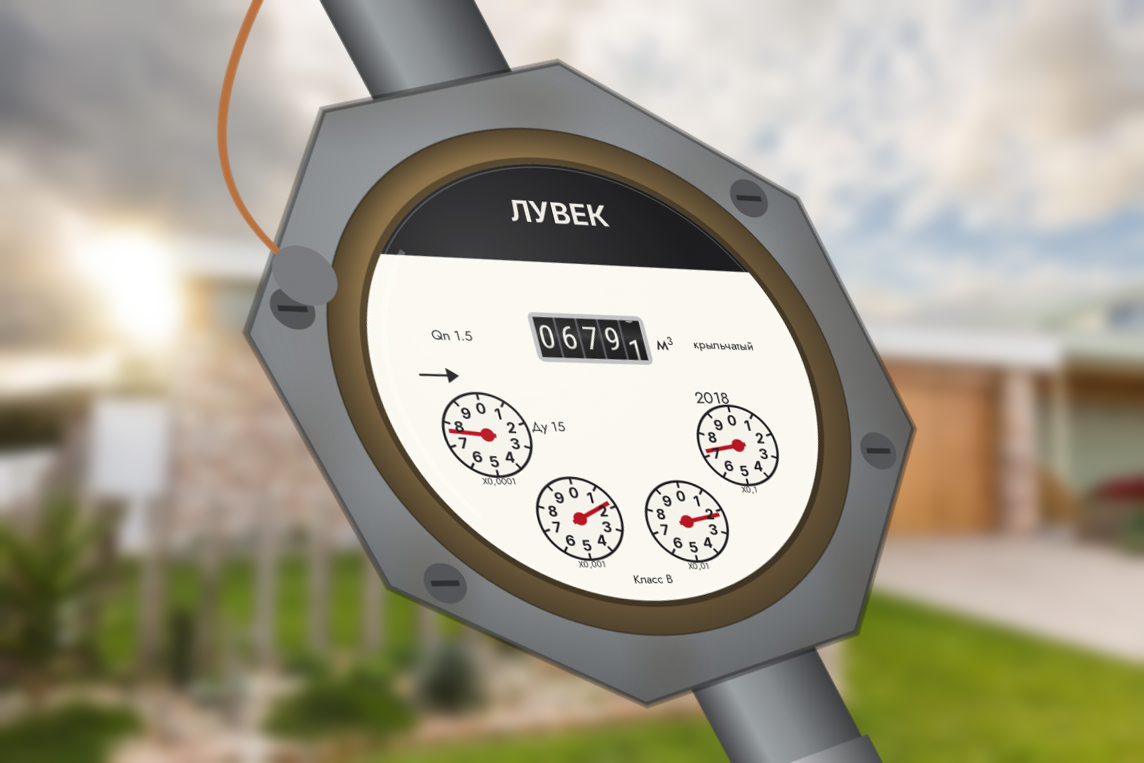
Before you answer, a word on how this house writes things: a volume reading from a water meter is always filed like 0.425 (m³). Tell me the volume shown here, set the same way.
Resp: 6790.7217 (m³)
